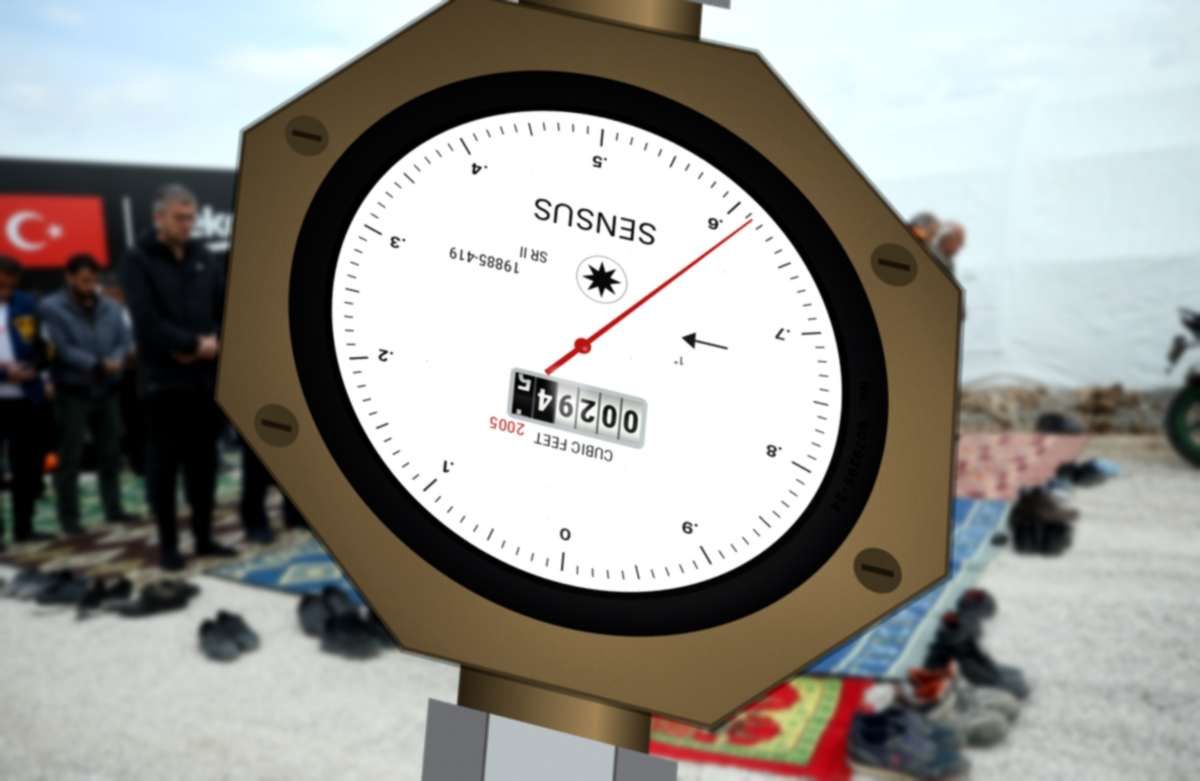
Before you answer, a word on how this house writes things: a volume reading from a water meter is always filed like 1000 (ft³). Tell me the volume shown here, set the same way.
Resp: 2944.61 (ft³)
